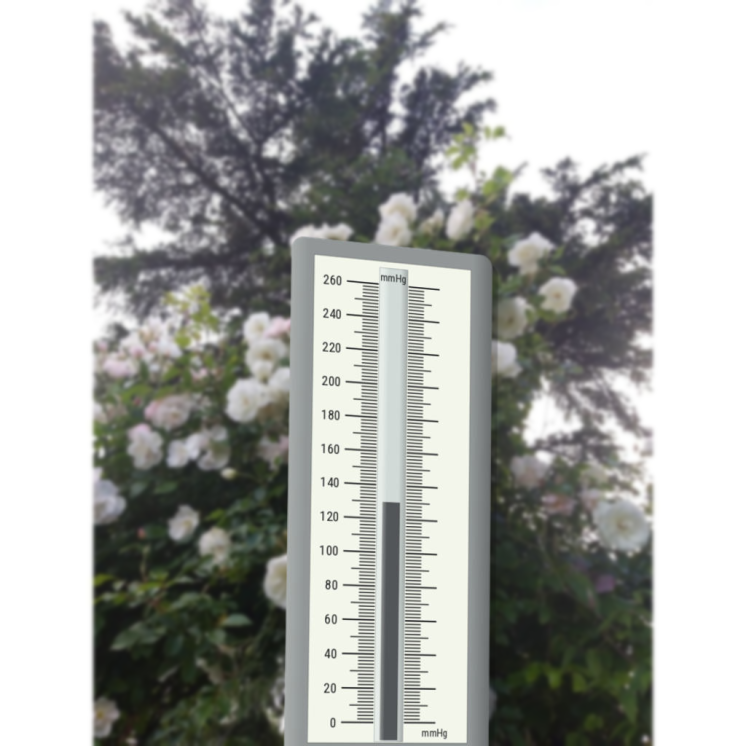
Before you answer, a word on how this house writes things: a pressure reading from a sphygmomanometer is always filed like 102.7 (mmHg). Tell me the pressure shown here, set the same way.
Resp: 130 (mmHg)
